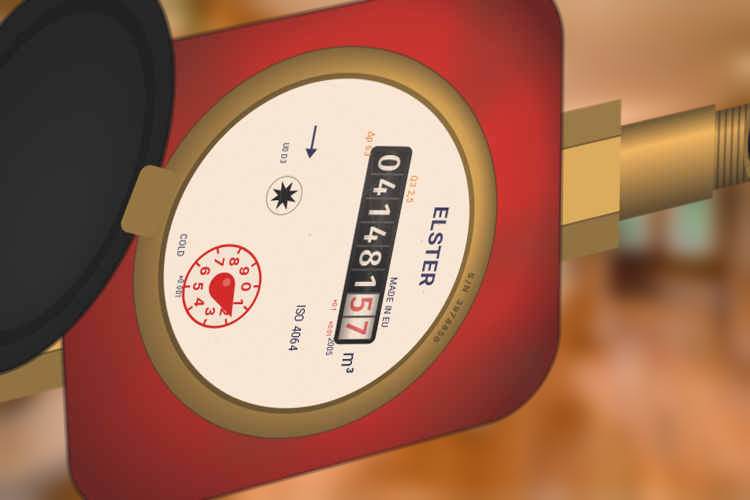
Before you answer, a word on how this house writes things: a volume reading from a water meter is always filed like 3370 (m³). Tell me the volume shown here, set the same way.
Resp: 41481.571 (m³)
